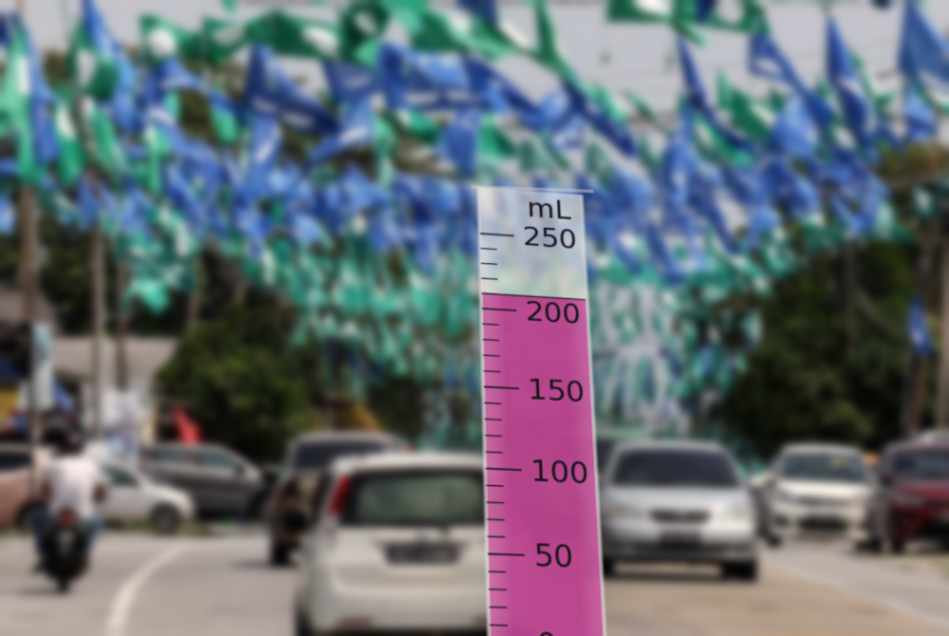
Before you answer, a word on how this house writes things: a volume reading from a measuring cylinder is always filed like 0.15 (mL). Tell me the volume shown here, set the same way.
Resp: 210 (mL)
